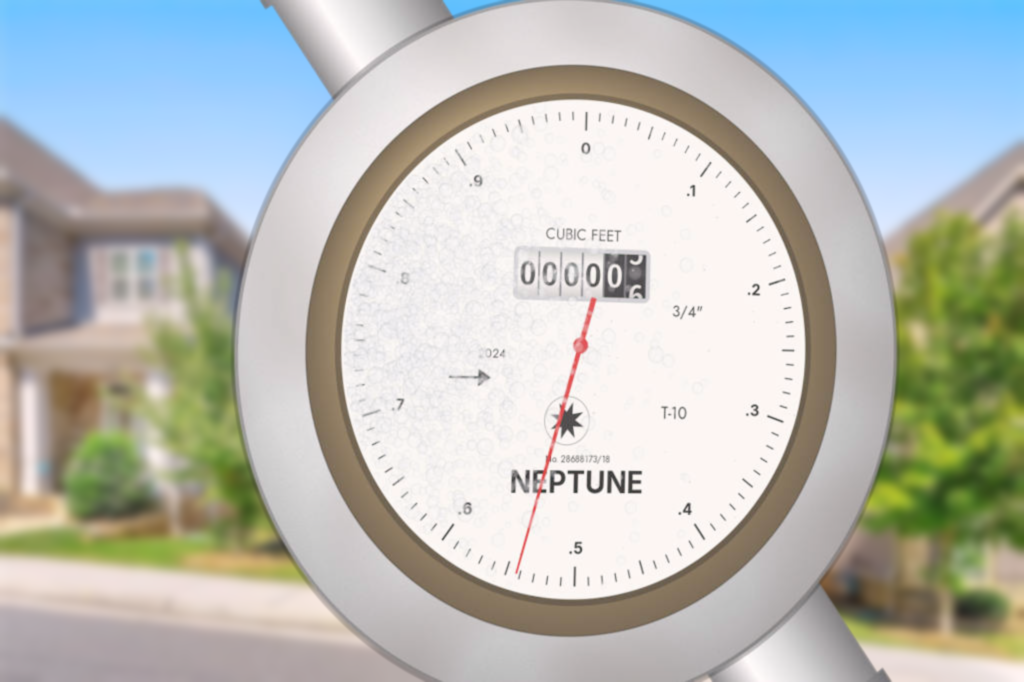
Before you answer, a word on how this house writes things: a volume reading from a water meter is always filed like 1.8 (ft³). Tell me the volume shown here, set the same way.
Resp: 5.54 (ft³)
